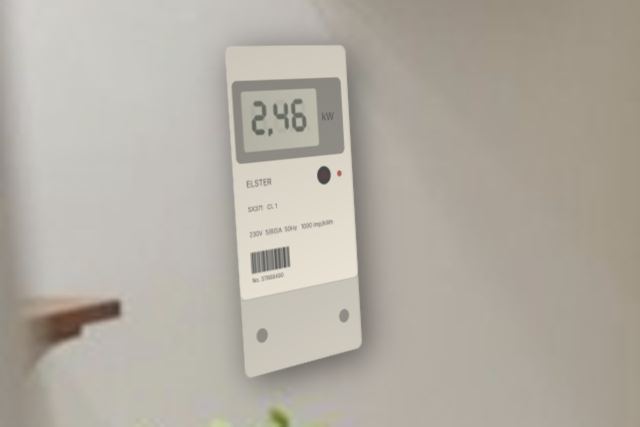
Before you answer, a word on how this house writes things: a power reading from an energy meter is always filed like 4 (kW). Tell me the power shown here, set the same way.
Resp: 2.46 (kW)
